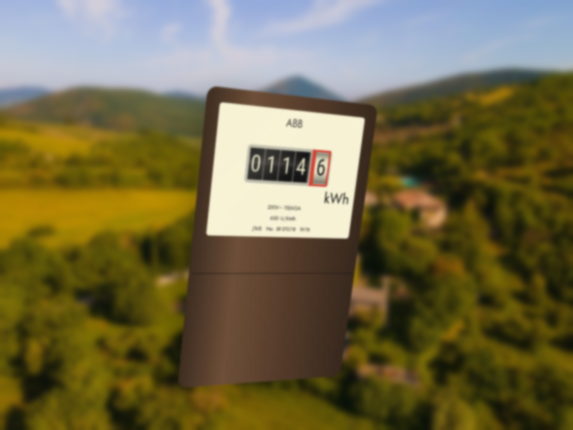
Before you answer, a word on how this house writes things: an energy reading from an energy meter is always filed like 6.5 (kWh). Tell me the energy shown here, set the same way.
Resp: 114.6 (kWh)
